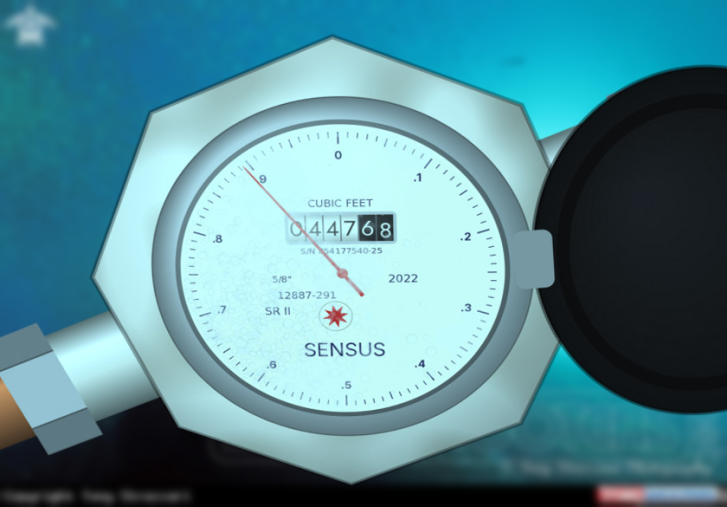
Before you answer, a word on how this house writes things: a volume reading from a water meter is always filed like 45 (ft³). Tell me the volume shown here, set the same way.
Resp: 44767.89 (ft³)
